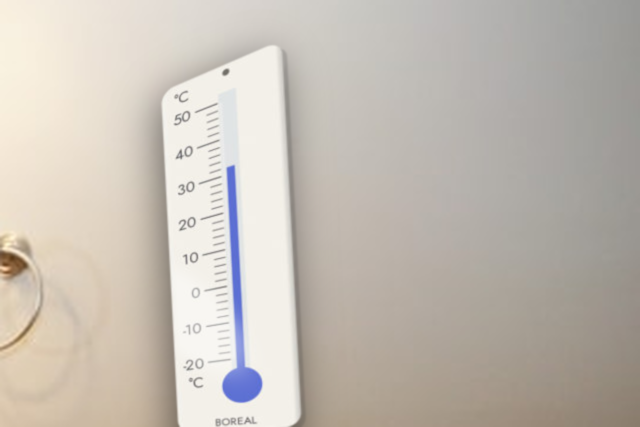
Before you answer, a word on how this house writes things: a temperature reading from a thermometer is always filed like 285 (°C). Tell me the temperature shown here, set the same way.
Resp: 32 (°C)
